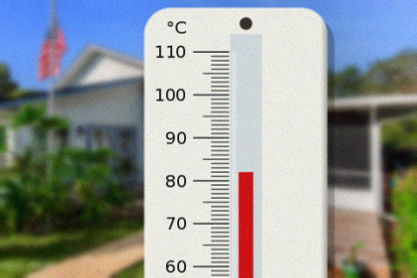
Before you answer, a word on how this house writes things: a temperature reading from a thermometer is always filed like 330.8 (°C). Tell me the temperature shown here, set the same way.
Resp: 82 (°C)
